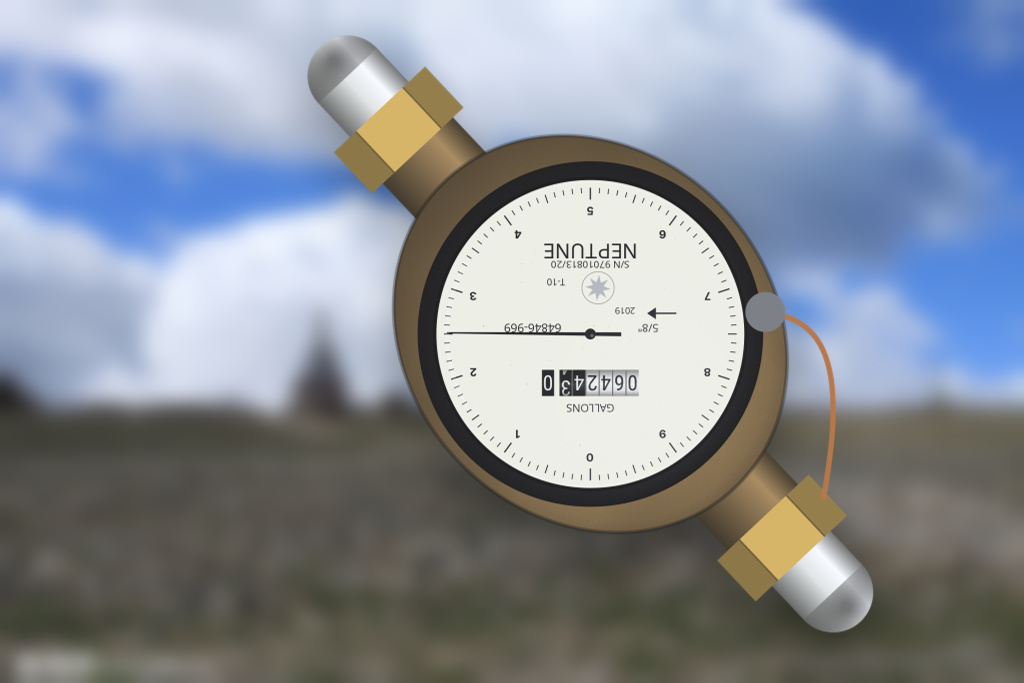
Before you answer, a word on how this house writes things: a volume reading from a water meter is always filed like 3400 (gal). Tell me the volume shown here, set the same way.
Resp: 642432.5 (gal)
